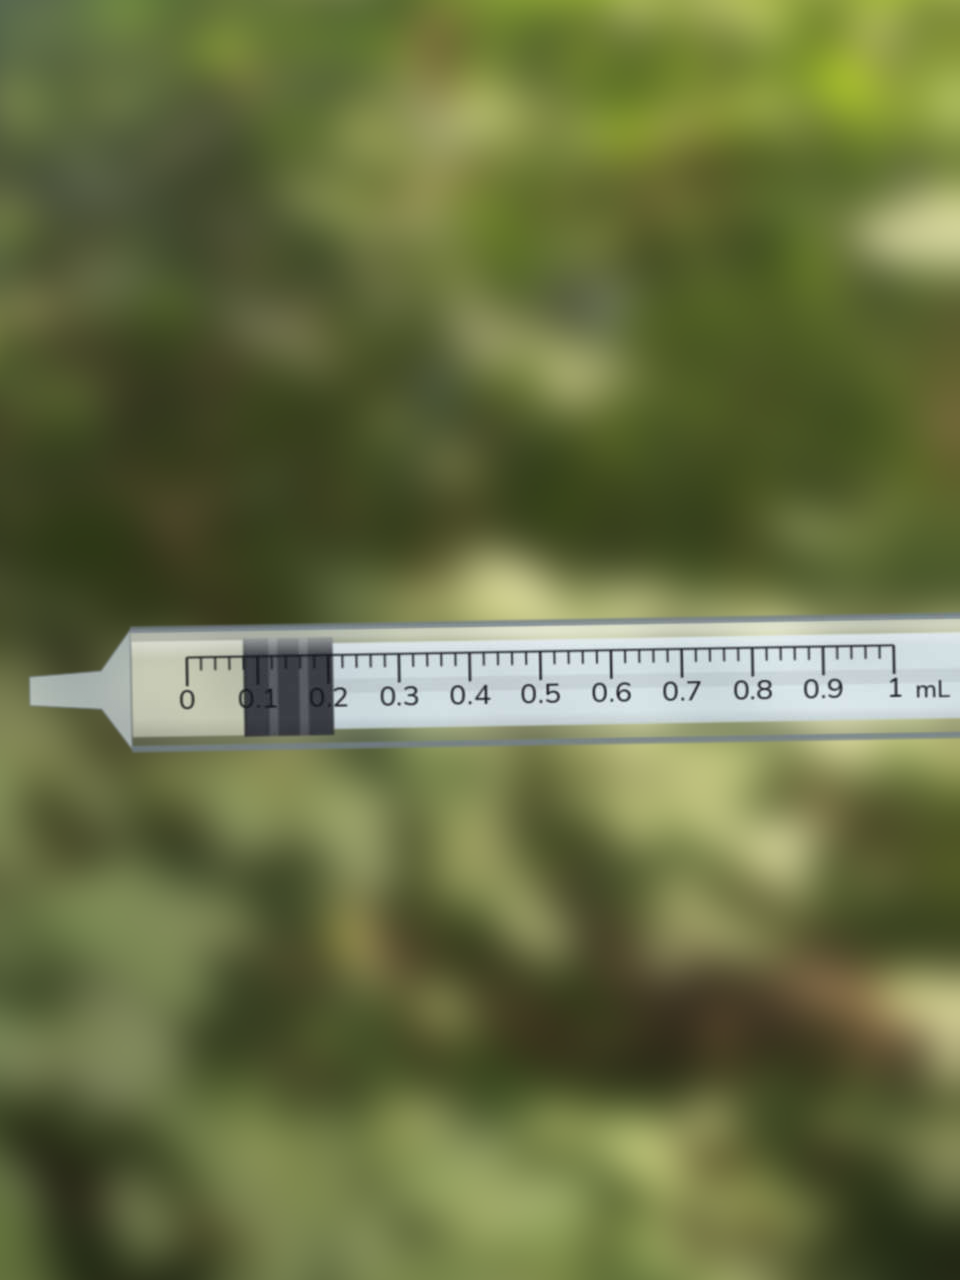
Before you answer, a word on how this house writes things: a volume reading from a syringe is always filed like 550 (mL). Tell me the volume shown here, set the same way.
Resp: 0.08 (mL)
